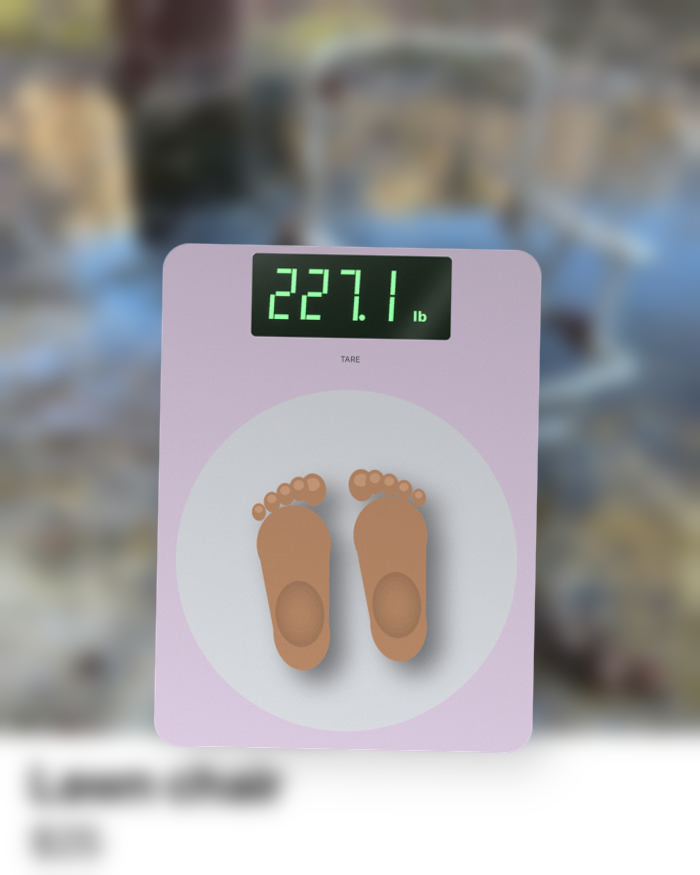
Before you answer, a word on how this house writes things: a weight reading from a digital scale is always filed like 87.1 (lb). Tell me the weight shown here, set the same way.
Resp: 227.1 (lb)
